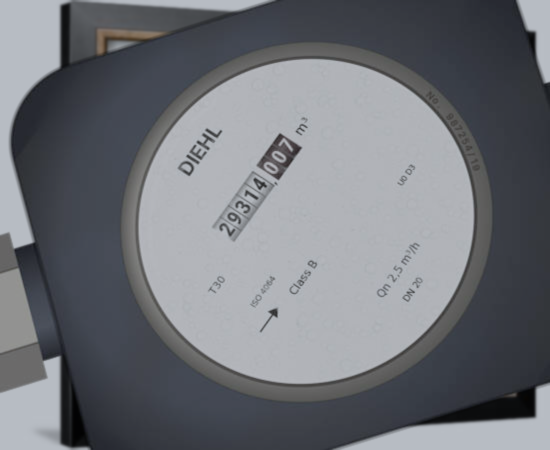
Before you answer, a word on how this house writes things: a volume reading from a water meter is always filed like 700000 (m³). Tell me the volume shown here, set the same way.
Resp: 29314.007 (m³)
